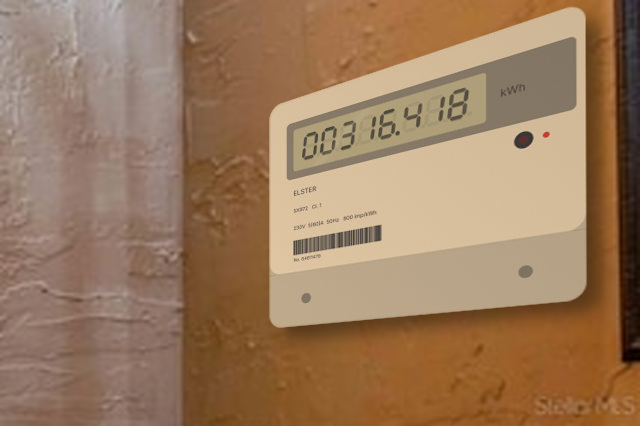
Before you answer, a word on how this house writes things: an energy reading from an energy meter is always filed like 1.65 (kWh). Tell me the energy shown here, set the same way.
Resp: 316.418 (kWh)
